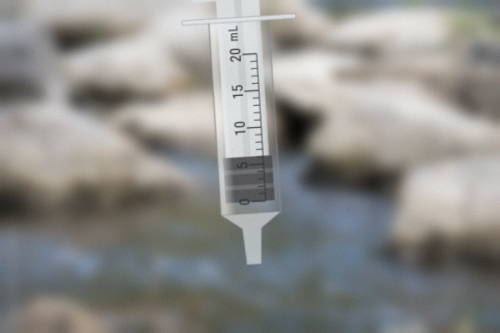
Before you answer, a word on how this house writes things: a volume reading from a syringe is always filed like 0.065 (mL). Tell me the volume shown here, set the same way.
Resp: 0 (mL)
